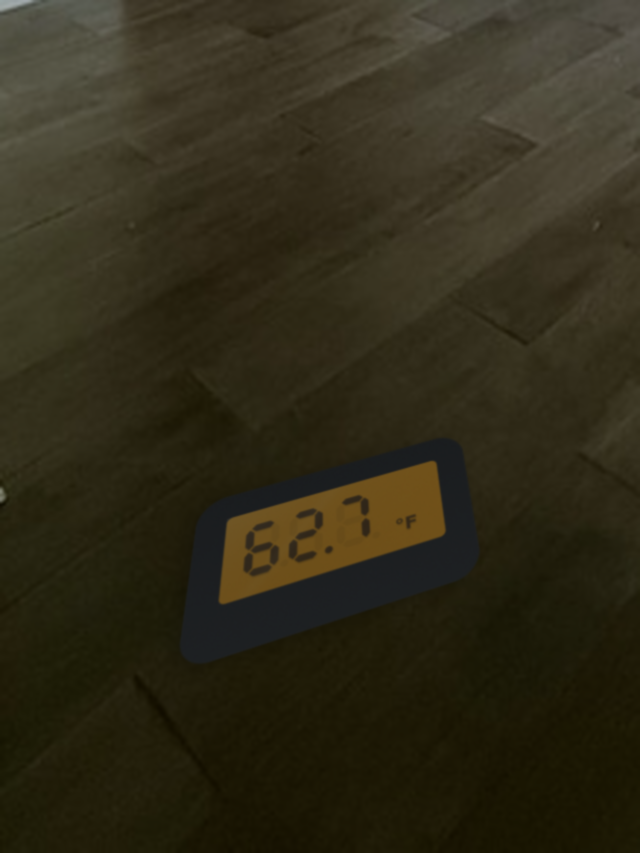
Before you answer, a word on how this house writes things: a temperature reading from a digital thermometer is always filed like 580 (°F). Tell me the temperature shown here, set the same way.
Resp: 62.7 (°F)
